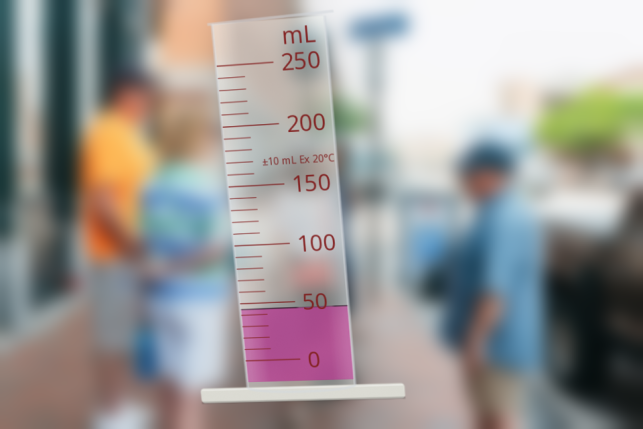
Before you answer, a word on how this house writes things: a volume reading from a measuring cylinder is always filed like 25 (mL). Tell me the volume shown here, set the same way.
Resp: 45 (mL)
